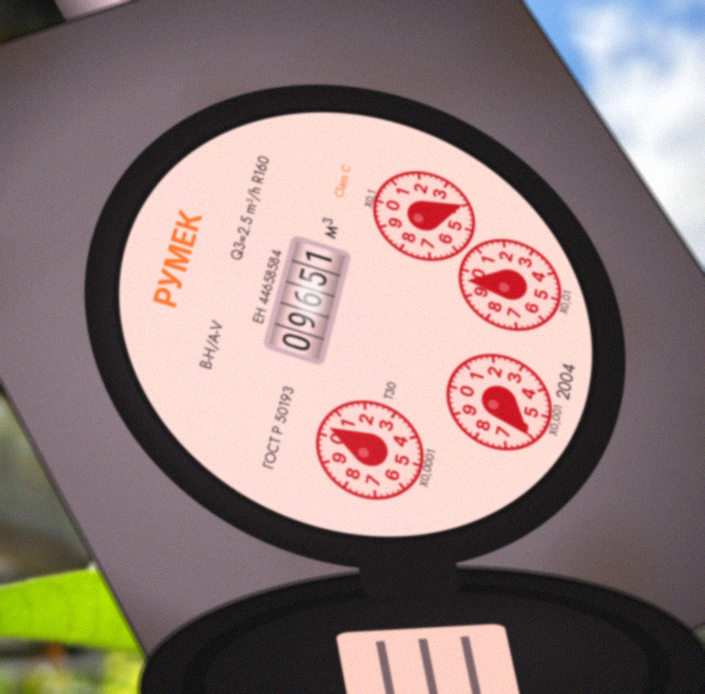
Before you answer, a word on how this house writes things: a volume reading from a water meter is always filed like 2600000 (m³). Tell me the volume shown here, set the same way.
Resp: 9651.3960 (m³)
